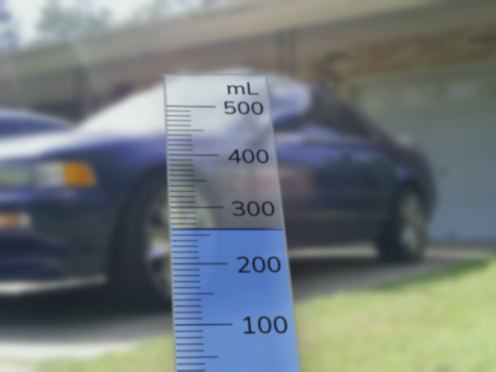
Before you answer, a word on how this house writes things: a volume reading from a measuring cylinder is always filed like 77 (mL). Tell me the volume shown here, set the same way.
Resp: 260 (mL)
